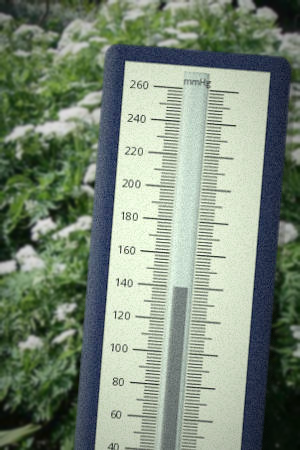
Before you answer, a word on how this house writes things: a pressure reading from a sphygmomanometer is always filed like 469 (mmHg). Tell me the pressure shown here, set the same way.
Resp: 140 (mmHg)
